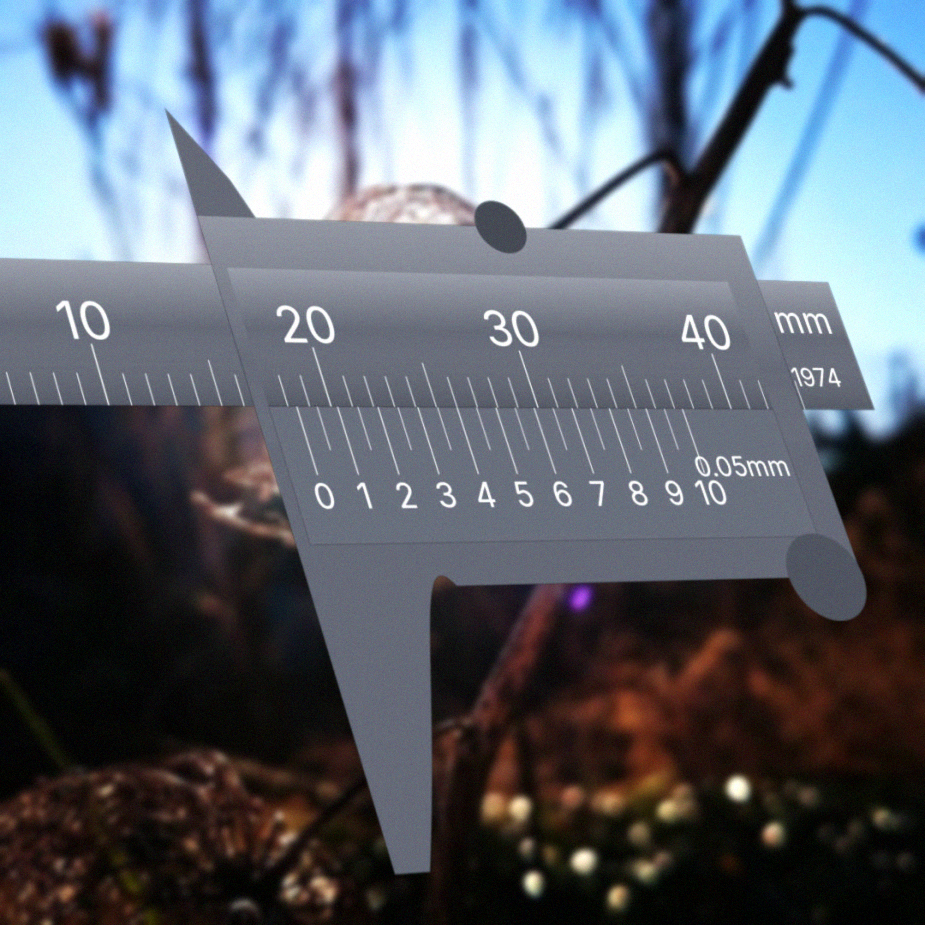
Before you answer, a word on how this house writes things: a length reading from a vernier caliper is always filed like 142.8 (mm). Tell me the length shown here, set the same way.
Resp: 18.4 (mm)
